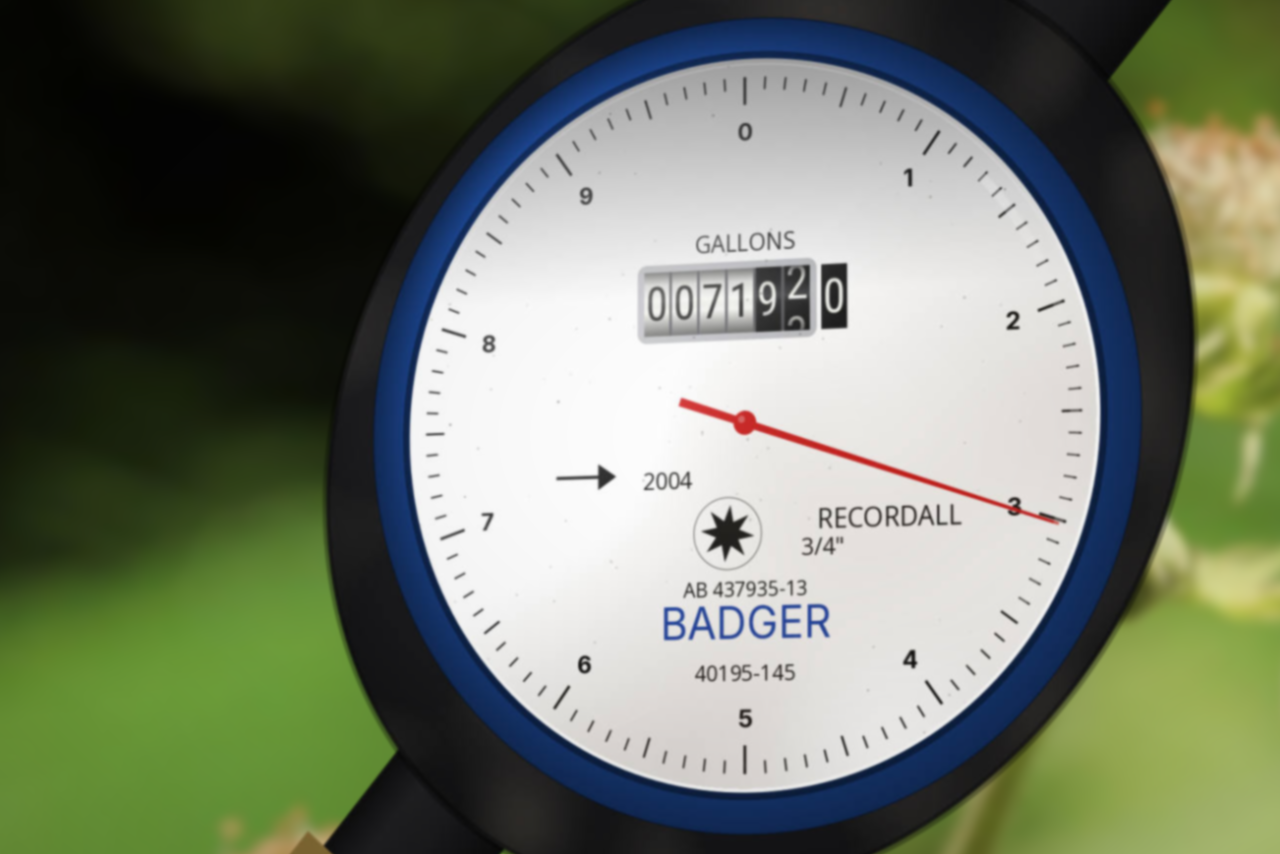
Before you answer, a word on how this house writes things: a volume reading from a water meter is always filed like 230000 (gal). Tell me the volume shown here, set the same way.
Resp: 71923.0 (gal)
